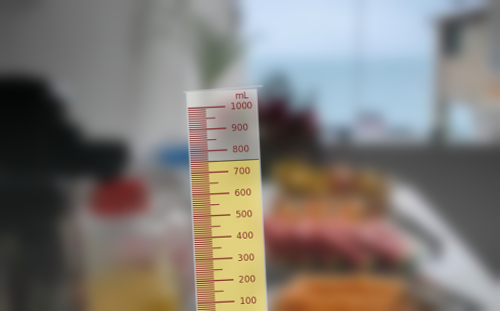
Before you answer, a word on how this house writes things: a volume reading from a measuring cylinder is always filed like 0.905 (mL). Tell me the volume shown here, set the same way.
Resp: 750 (mL)
